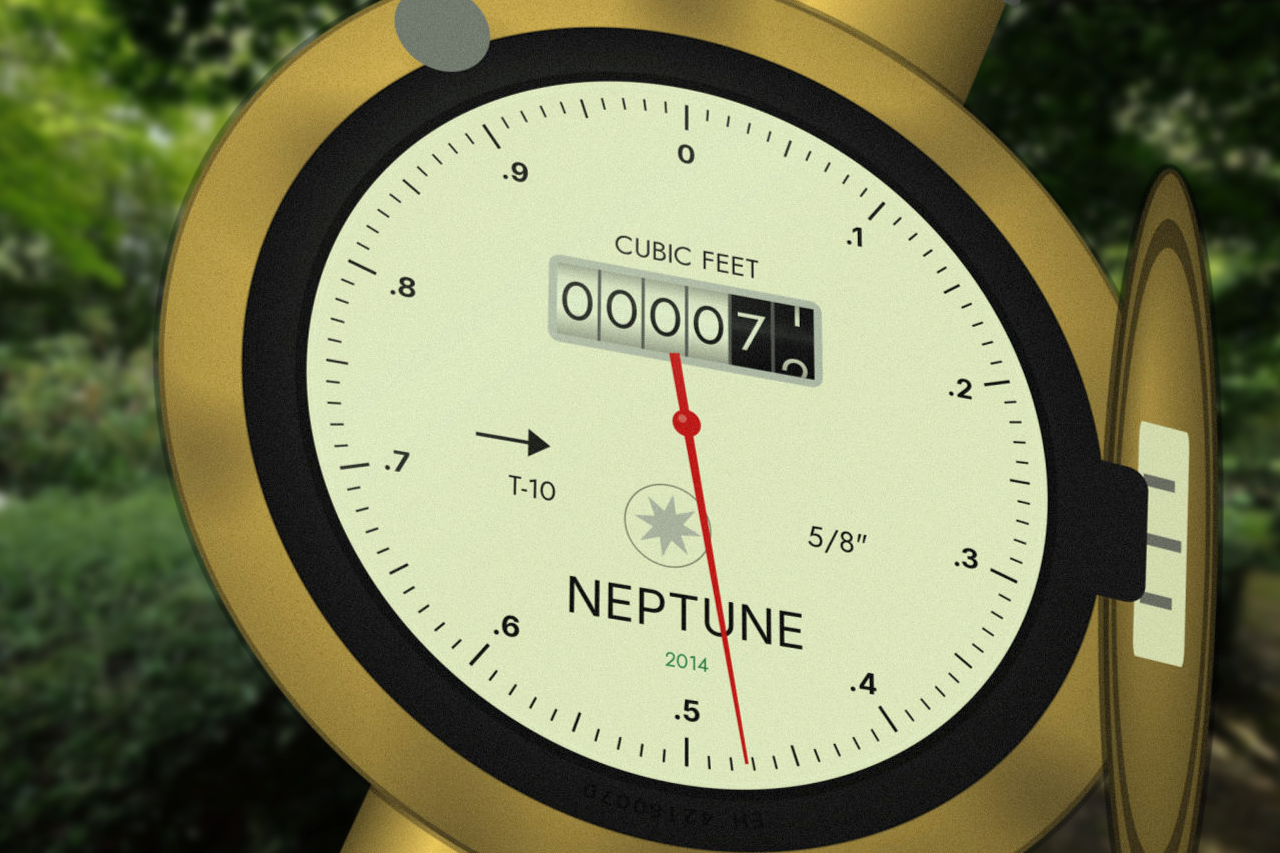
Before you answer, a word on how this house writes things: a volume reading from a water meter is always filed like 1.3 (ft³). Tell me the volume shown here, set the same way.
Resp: 71.47 (ft³)
